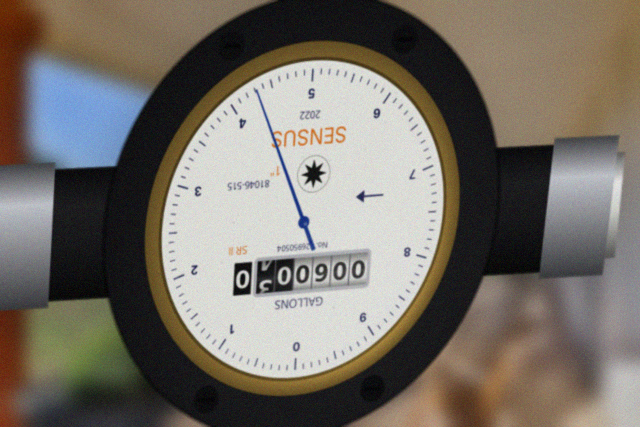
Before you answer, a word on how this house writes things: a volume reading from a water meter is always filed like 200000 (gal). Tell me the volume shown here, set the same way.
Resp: 60034.3 (gal)
